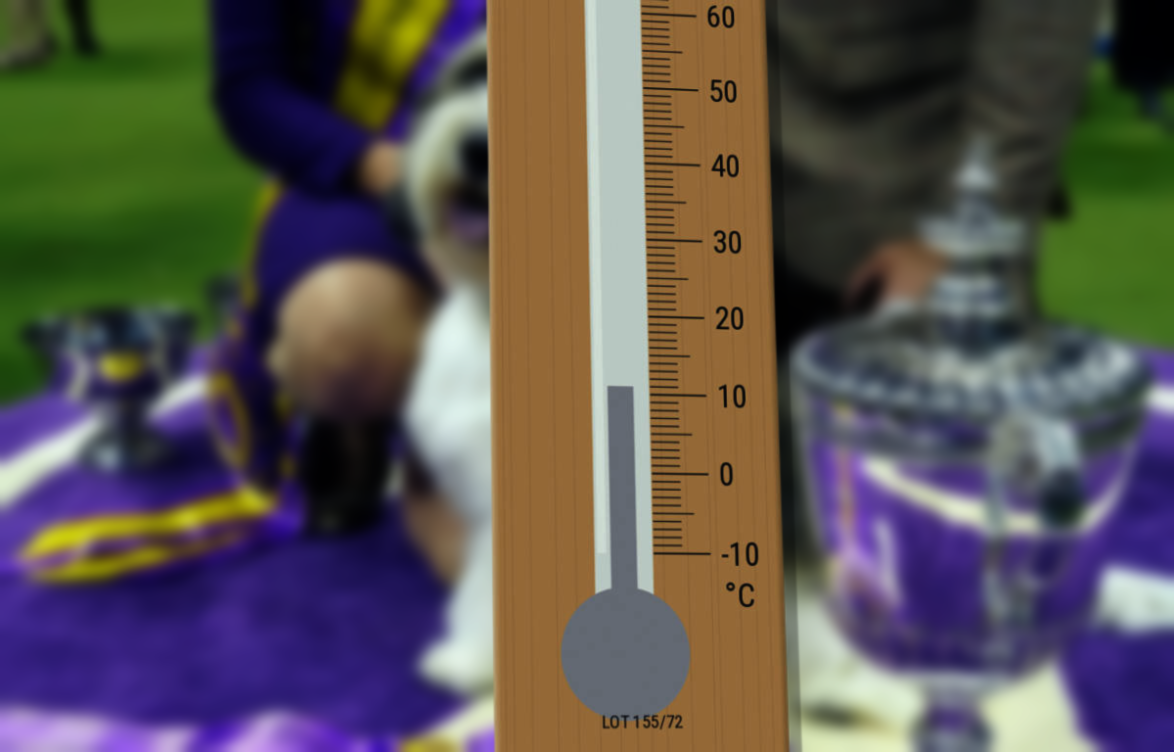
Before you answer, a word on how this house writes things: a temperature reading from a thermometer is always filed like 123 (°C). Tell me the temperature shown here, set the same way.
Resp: 11 (°C)
